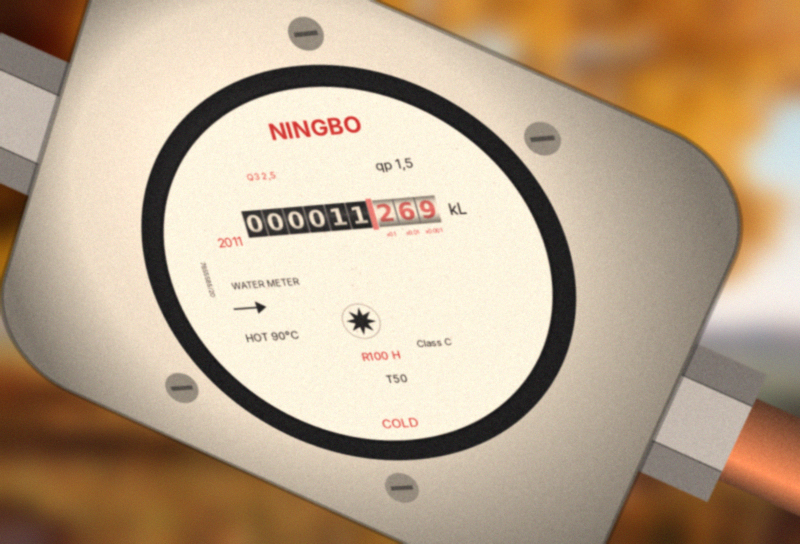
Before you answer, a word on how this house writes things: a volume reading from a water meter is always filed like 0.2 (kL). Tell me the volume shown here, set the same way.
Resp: 11.269 (kL)
